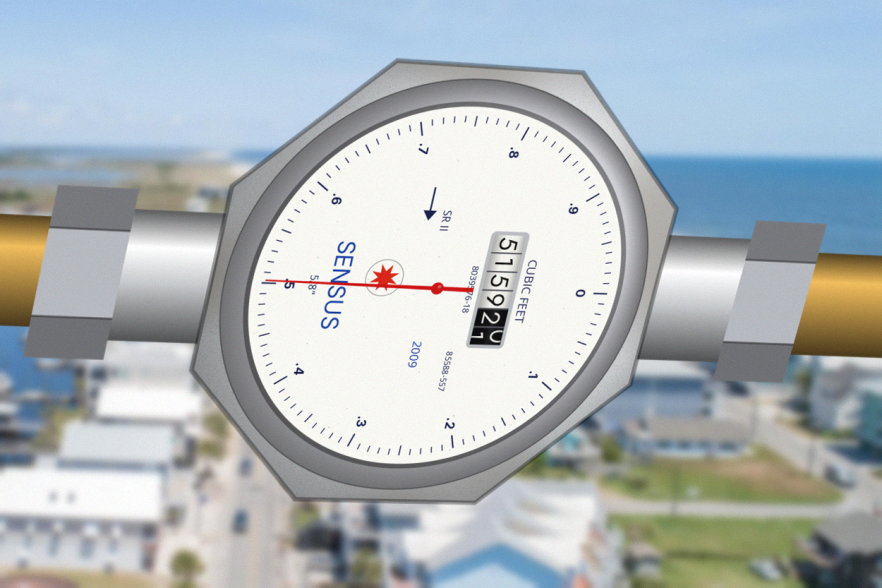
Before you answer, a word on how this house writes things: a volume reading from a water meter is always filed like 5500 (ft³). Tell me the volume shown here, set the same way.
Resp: 515920.50 (ft³)
